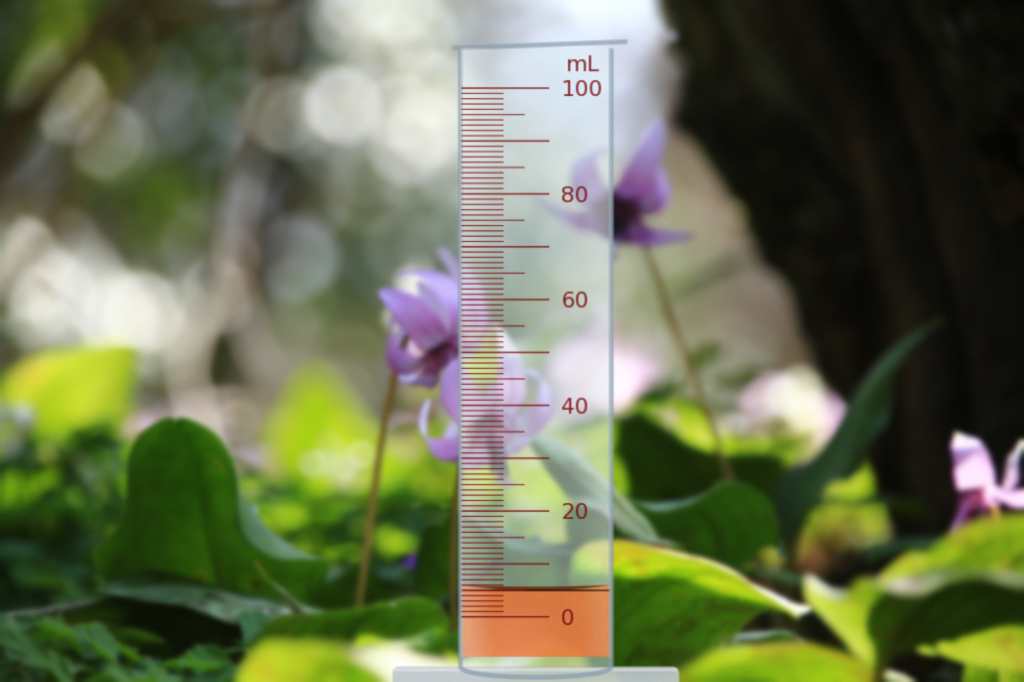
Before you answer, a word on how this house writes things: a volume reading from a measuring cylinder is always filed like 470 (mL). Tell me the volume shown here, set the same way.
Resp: 5 (mL)
